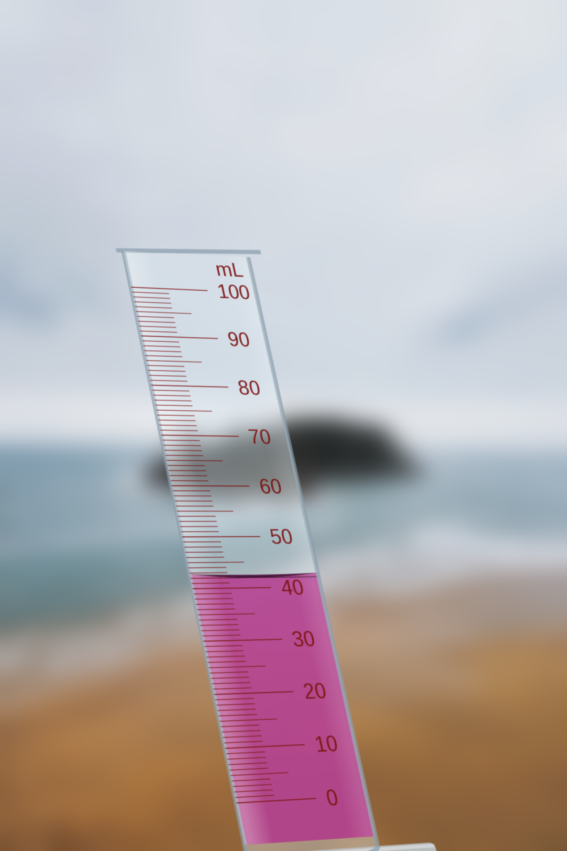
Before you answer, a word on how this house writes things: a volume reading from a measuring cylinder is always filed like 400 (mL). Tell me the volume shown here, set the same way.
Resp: 42 (mL)
